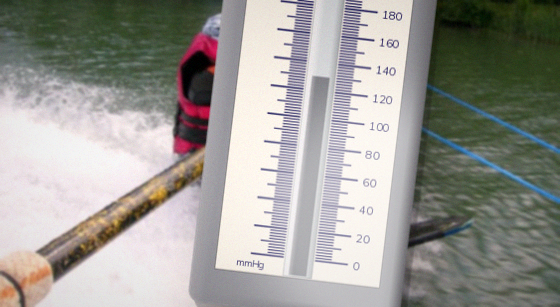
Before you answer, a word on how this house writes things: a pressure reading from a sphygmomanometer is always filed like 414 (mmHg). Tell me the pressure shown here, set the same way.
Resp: 130 (mmHg)
